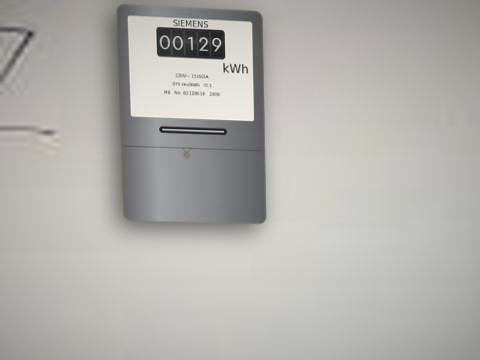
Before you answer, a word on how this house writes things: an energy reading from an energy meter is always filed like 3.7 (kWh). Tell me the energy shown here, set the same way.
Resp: 129 (kWh)
